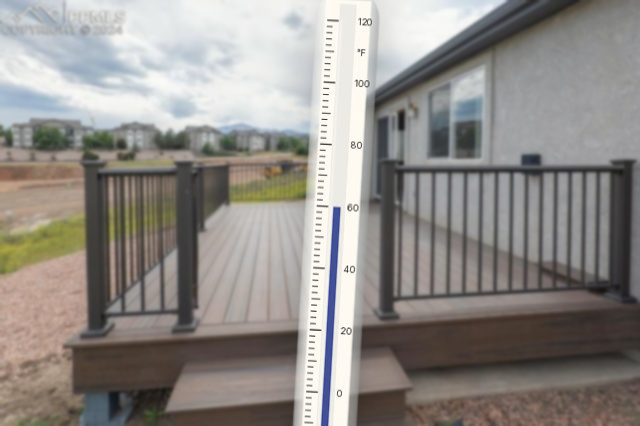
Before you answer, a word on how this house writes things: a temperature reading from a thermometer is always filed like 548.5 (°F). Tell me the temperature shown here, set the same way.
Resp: 60 (°F)
